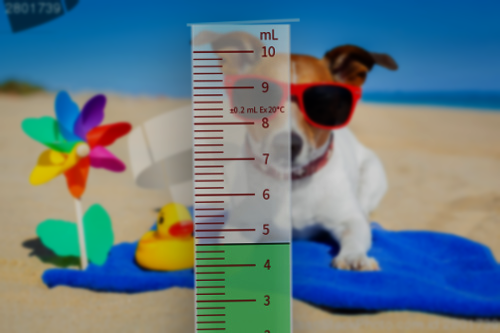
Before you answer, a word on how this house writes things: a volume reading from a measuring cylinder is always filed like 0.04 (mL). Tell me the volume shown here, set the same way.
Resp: 4.6 (mL)
